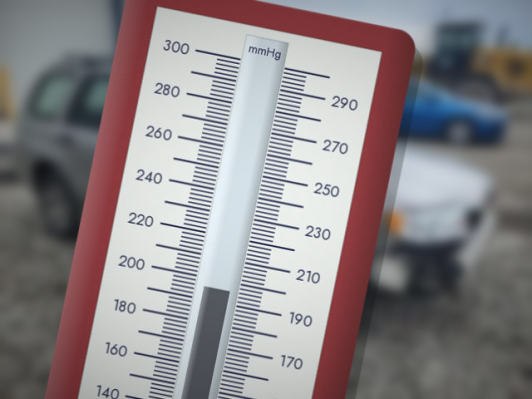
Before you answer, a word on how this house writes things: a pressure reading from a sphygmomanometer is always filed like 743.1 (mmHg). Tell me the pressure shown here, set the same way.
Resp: 196 (mmHg)
